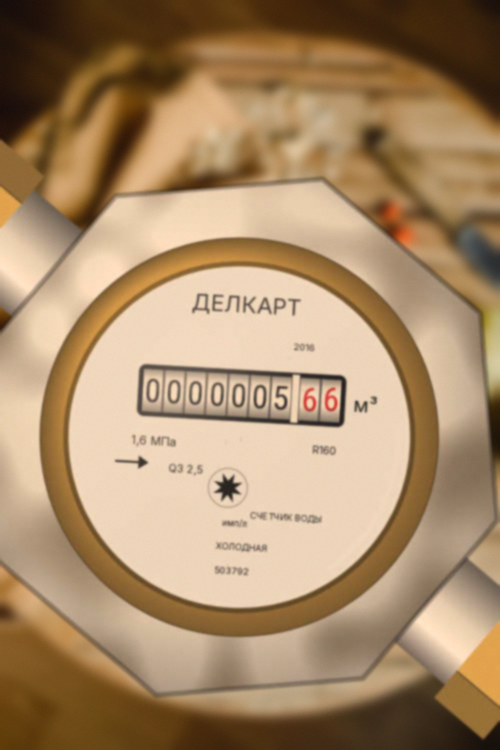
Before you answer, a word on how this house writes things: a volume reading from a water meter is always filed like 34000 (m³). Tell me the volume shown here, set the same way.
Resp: 5.66 (m³)
